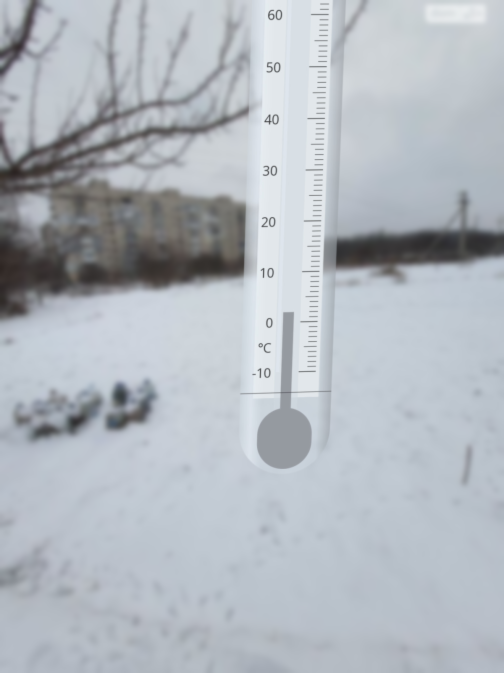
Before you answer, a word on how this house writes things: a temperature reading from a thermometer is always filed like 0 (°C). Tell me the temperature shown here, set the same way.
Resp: 2 (°C)
